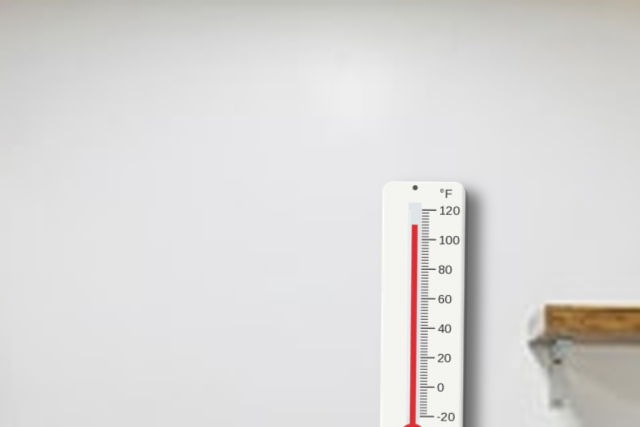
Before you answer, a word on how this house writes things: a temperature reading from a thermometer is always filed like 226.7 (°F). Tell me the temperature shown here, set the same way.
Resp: 110 (°F)
